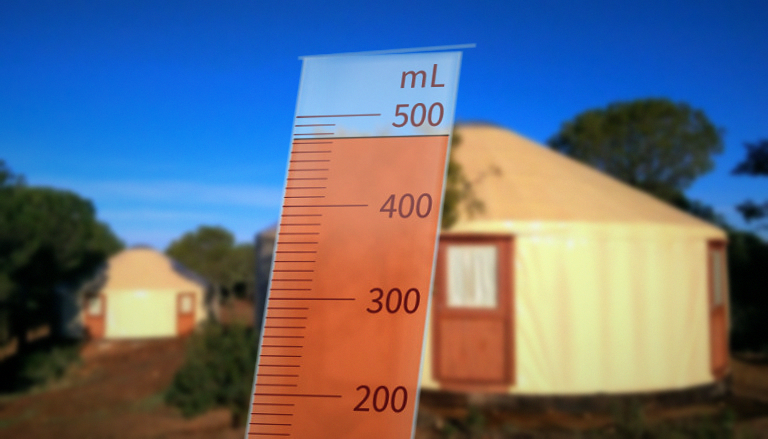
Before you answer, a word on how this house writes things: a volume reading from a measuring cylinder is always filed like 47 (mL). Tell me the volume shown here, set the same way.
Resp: 475 (mL)
